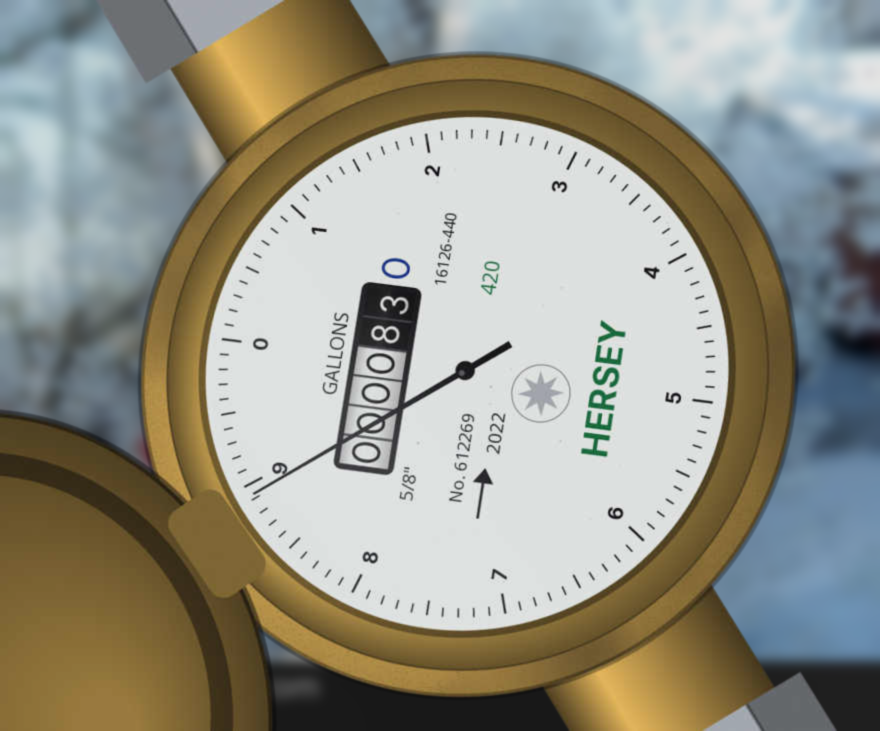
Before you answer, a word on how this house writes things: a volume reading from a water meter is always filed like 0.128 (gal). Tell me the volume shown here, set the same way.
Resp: 828.9 (gal)
